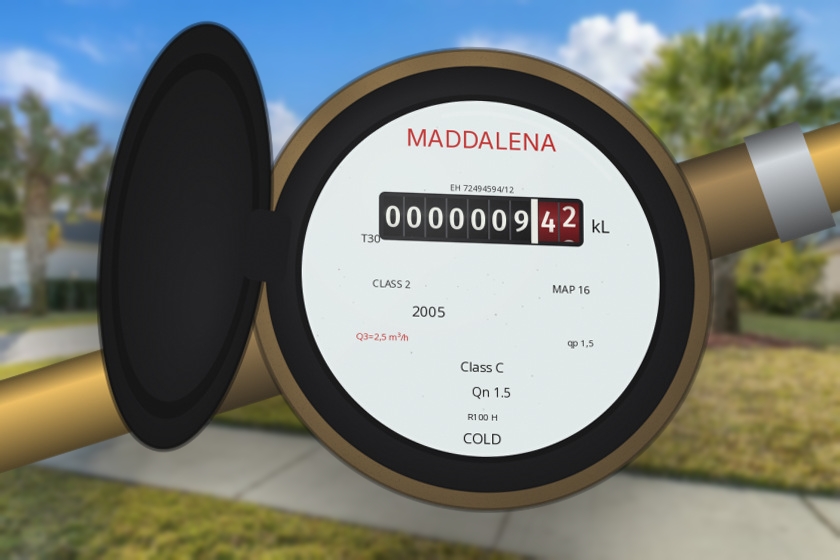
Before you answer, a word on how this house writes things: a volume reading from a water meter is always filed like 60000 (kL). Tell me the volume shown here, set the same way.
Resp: 9.42 (kL)
